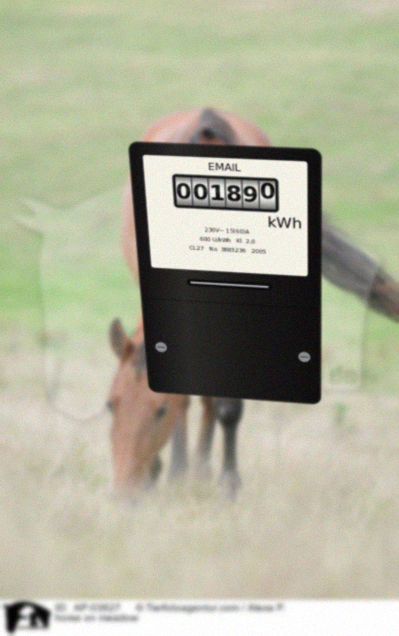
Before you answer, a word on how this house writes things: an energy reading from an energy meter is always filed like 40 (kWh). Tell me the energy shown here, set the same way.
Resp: 1890 (kWh)
